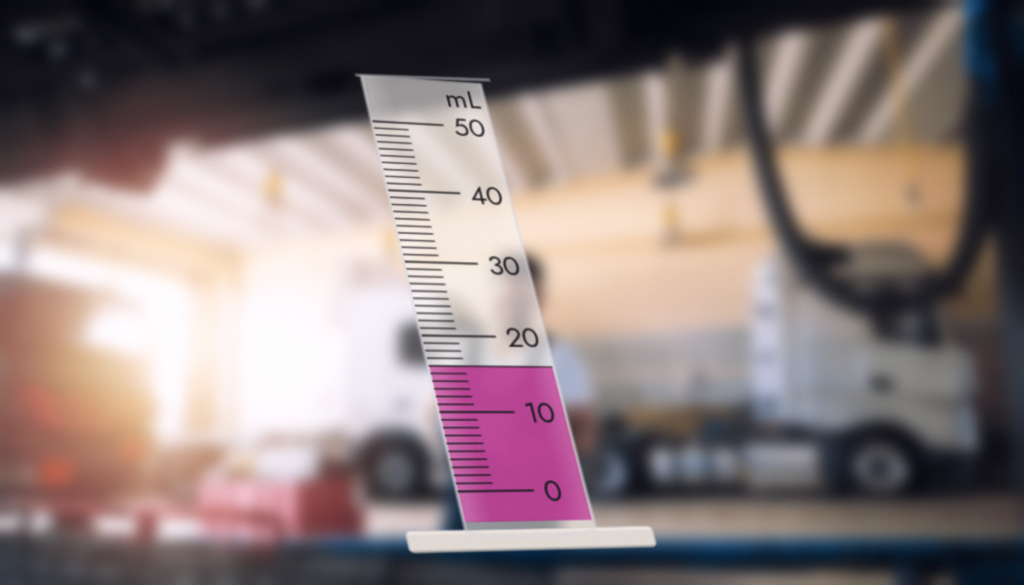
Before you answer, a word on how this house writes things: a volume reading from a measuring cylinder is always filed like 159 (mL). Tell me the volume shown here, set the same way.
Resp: 16 (mL)
